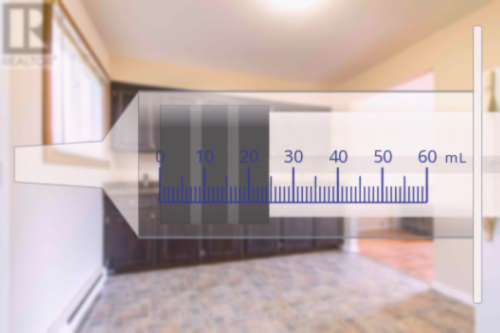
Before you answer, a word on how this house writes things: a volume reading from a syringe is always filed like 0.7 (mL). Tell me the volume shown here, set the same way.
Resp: 0 (mL)
